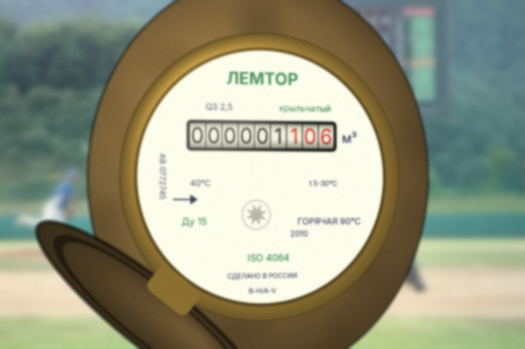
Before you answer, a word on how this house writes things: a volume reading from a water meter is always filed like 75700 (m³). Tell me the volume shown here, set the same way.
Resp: 1.106 (m³)
